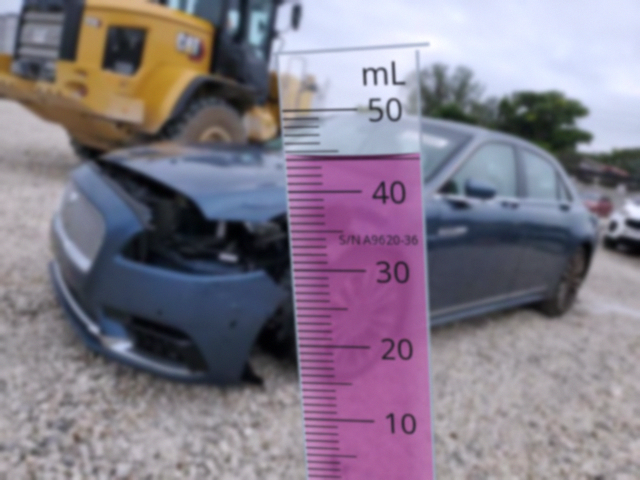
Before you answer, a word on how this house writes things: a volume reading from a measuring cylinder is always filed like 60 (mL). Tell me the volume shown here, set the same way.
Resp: 44 (mL)
